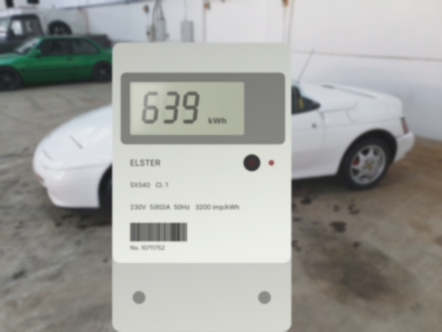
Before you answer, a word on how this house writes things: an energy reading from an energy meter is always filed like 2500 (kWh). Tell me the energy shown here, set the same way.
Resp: 639 (kWh)
